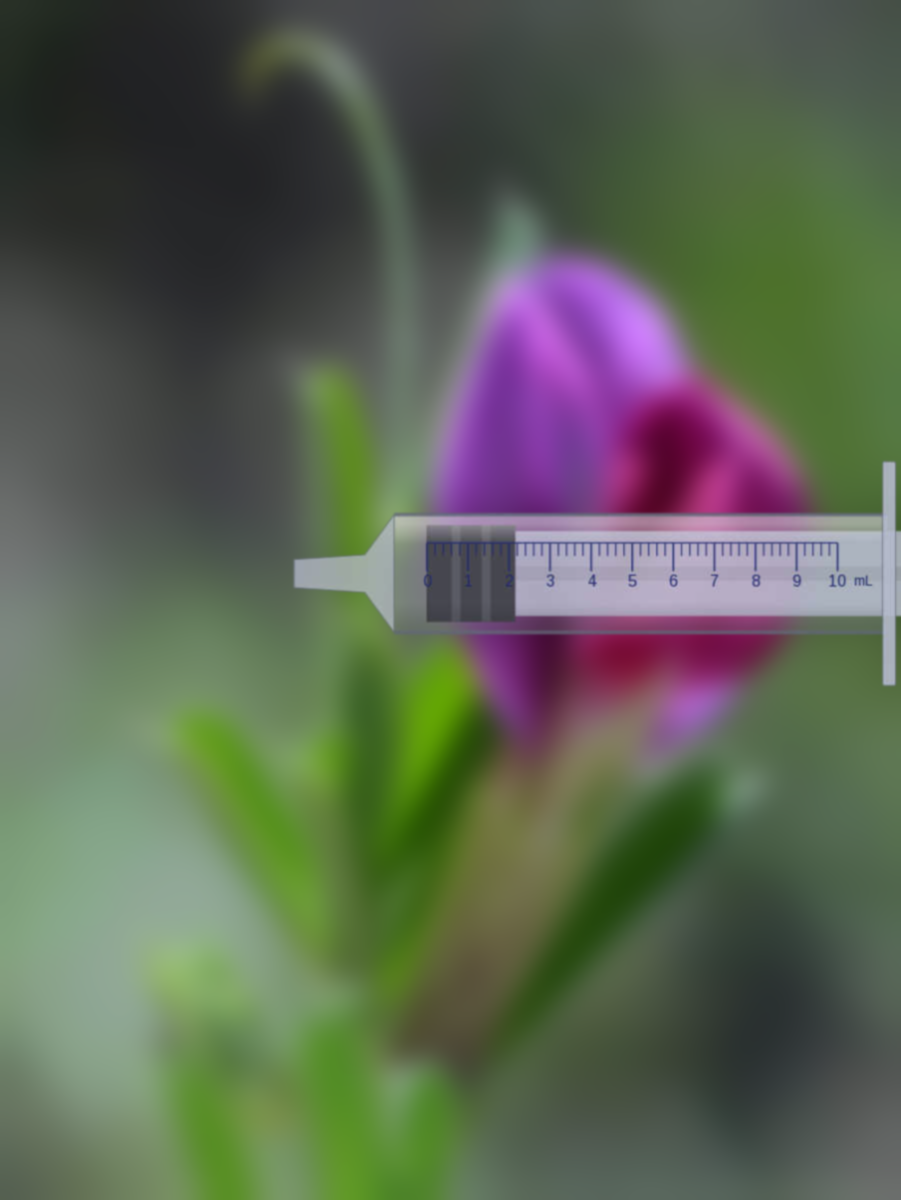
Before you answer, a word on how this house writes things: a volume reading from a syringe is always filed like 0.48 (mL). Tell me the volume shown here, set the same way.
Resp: 0 (mL)
